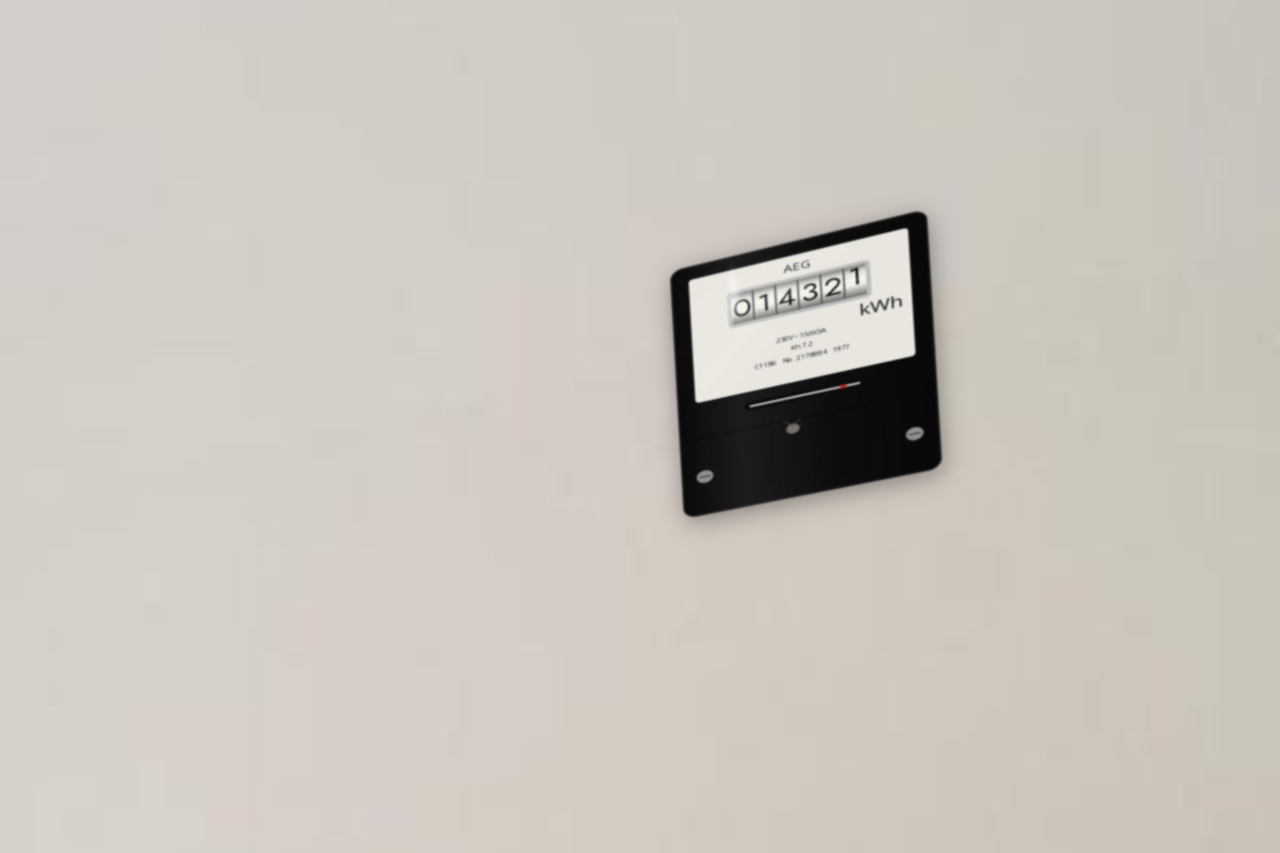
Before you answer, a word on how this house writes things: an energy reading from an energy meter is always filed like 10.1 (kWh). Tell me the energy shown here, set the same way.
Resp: 14321 (kWh)
